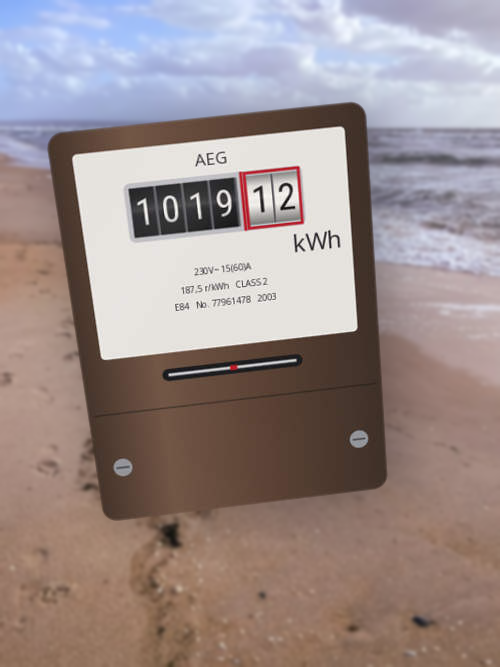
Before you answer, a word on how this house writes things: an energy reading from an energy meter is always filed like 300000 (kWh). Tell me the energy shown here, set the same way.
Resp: 1019.12 (kWh)
